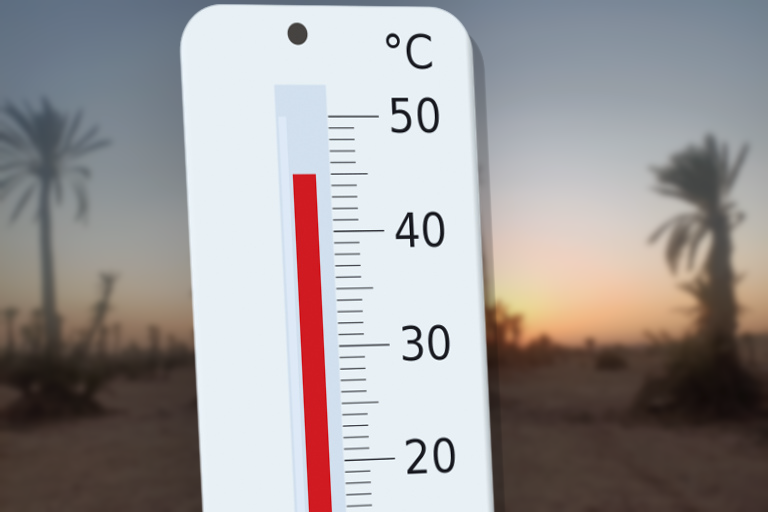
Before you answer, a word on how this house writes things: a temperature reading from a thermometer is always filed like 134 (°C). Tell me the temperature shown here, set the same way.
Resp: 45 (°C)
